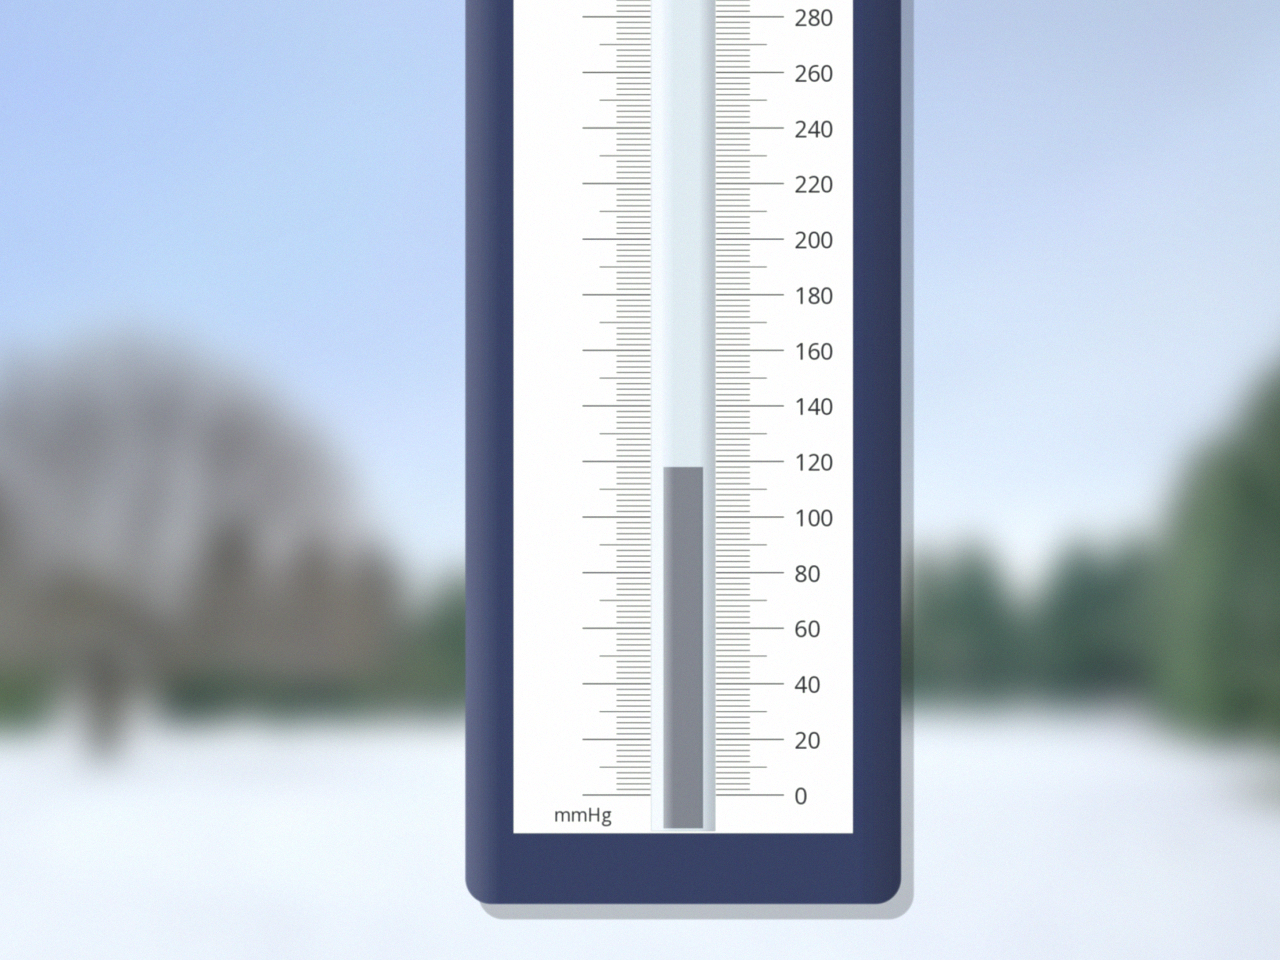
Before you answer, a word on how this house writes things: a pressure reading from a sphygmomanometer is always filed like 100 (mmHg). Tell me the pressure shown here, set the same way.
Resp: 118 (mmHg)
